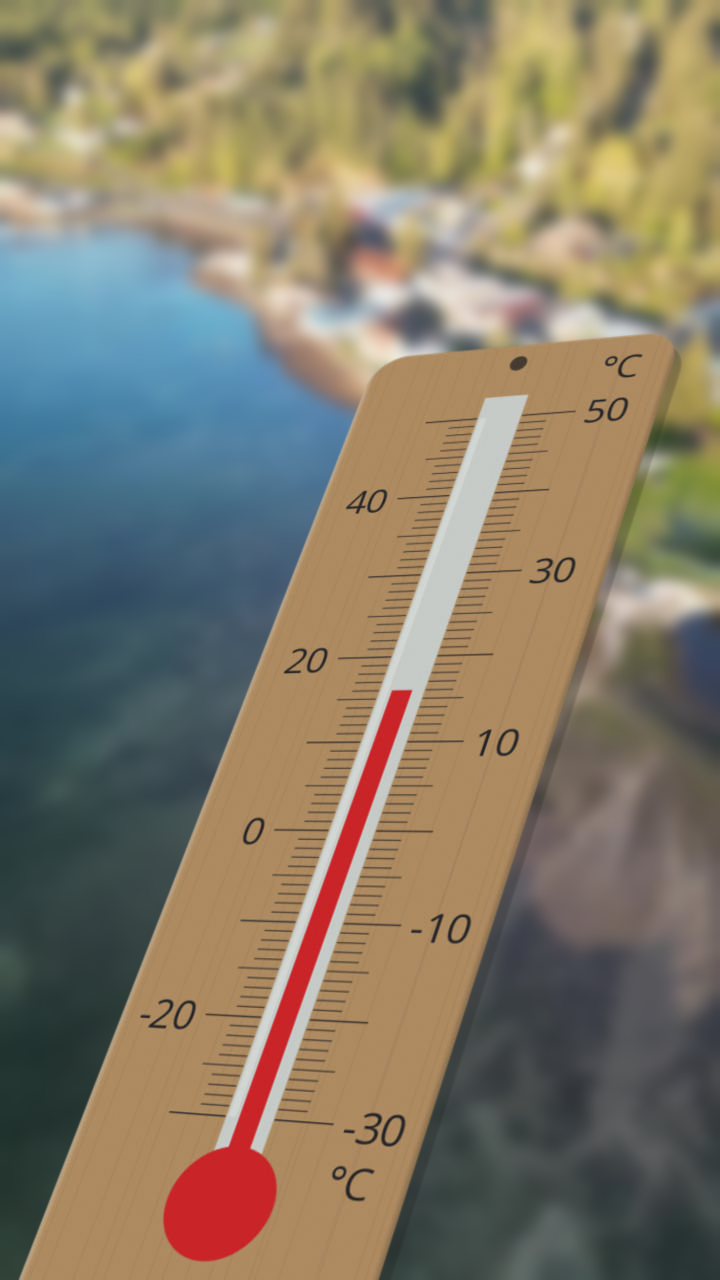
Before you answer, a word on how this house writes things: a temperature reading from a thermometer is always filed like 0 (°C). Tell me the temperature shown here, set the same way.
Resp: 16 (°C)
